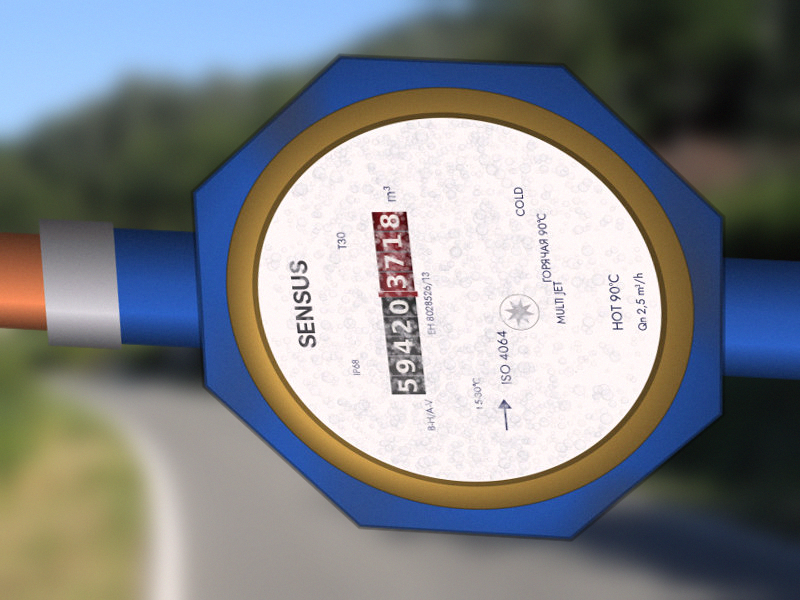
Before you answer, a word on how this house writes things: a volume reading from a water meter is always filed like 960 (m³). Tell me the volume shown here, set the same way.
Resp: 59420.3718 (m³)
